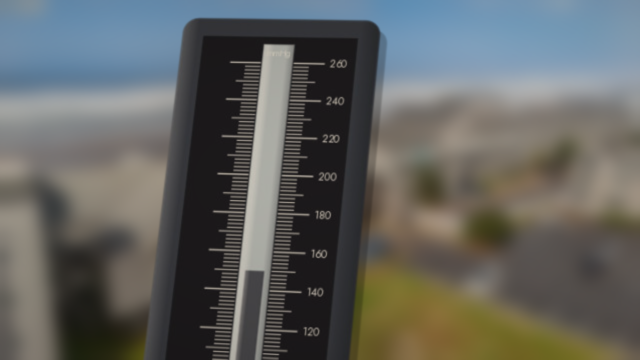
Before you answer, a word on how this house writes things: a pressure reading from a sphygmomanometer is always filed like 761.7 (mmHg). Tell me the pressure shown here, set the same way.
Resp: 150 (mmHg)
